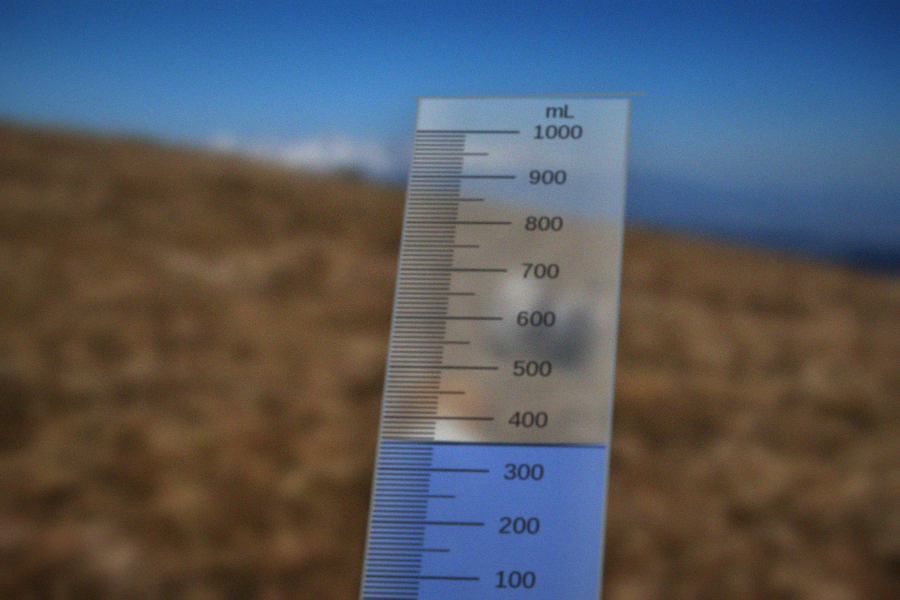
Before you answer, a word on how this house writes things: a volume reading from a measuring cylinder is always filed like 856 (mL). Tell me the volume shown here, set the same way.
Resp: 350 (mL)
